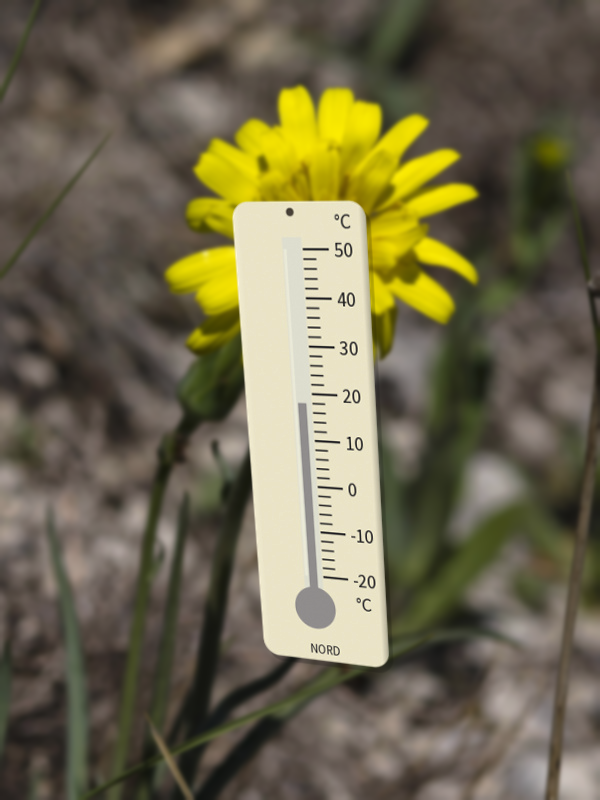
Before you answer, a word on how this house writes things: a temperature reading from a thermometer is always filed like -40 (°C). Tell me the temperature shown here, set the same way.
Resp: 18 (°C)
